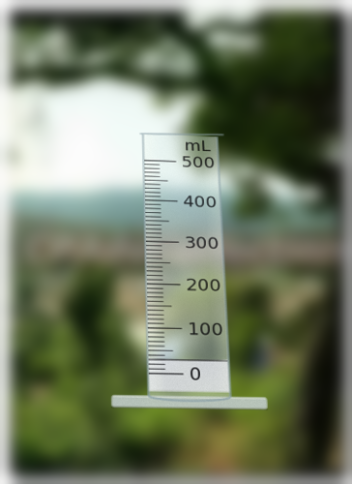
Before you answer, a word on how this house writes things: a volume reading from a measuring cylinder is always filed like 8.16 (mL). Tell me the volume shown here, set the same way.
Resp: 30 (mL)
